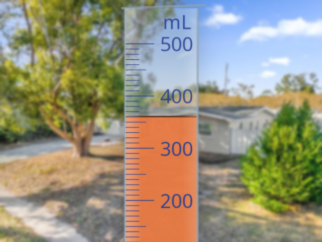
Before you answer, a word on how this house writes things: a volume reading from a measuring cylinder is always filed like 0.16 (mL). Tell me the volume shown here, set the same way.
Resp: 360 (mL)
